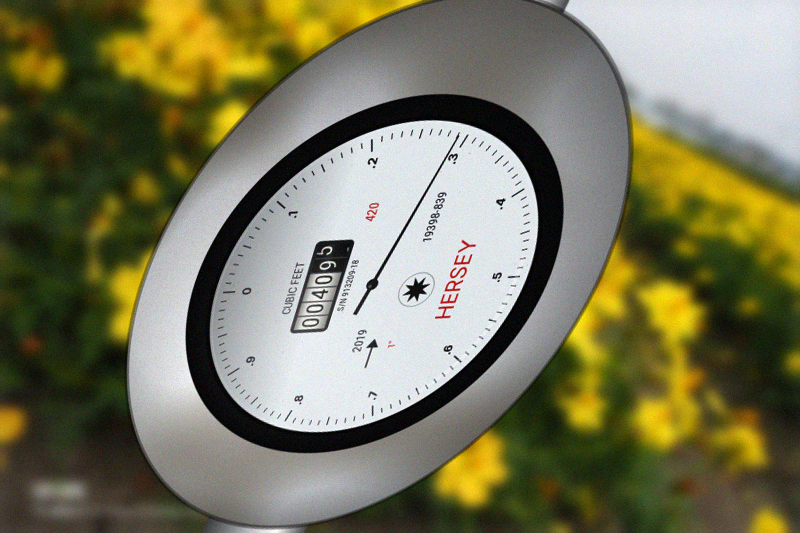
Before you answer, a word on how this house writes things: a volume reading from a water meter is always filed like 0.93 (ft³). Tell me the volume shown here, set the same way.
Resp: 4095.29 (ft³)
